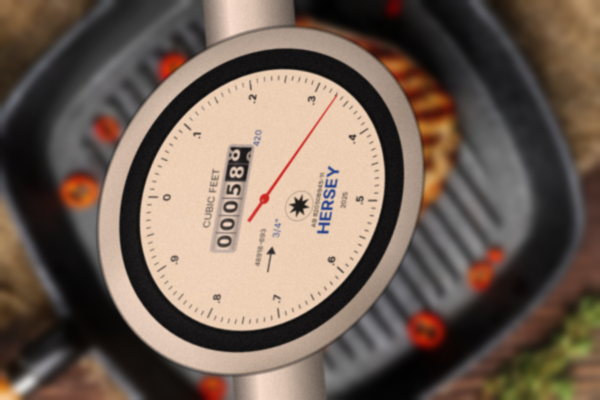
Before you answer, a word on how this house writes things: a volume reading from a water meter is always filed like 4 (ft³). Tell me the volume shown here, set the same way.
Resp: 588.33 (ft³)
